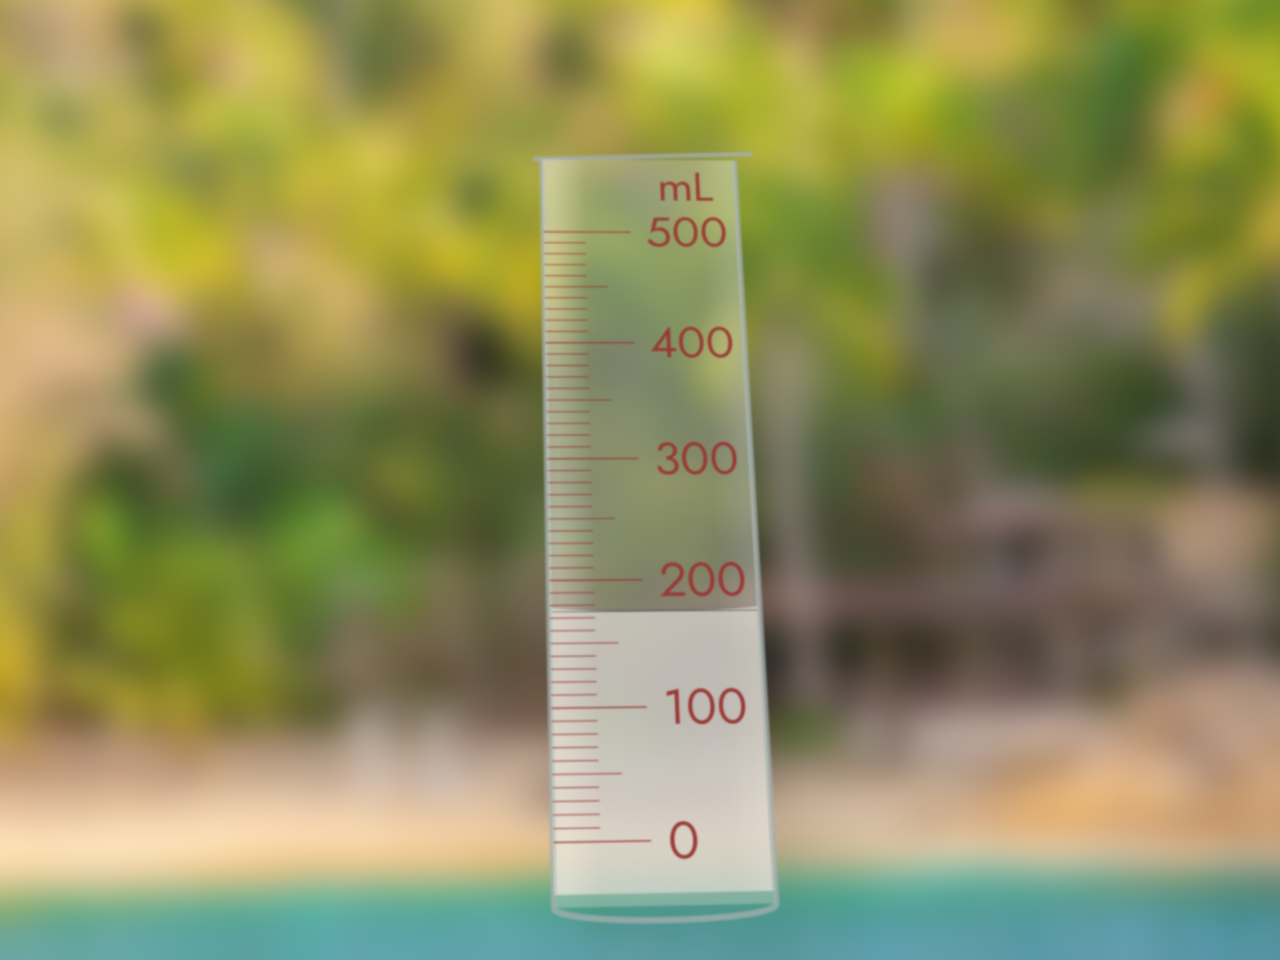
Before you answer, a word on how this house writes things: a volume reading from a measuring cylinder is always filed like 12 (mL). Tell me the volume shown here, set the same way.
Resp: 175 (mL)
